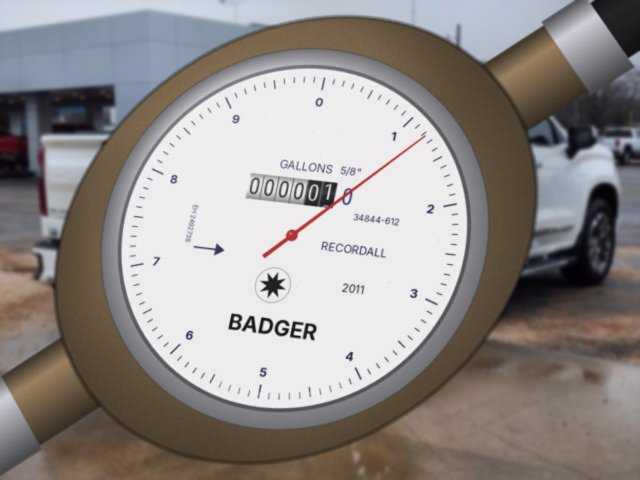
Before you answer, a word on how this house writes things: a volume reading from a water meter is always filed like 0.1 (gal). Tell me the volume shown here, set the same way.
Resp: 11.2 (gal)
